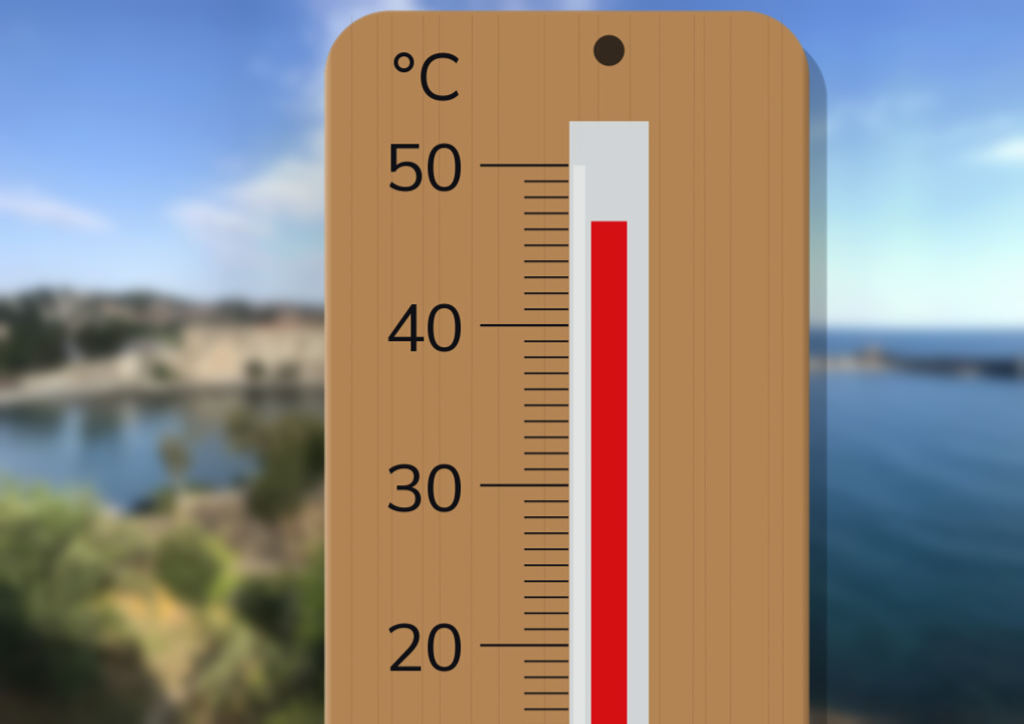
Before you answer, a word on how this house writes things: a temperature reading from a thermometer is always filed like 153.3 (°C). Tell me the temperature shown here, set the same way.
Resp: 46.5 (°C)
